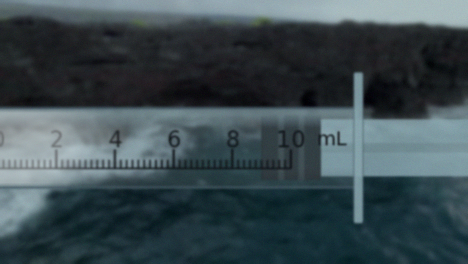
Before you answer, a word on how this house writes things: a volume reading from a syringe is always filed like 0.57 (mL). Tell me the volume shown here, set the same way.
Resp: 9 (mL)
